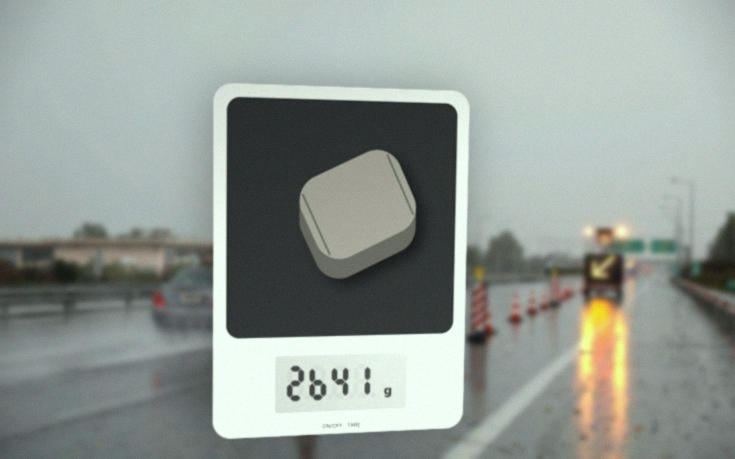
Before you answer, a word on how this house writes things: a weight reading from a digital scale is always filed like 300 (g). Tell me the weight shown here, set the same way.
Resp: 2641 (g)
